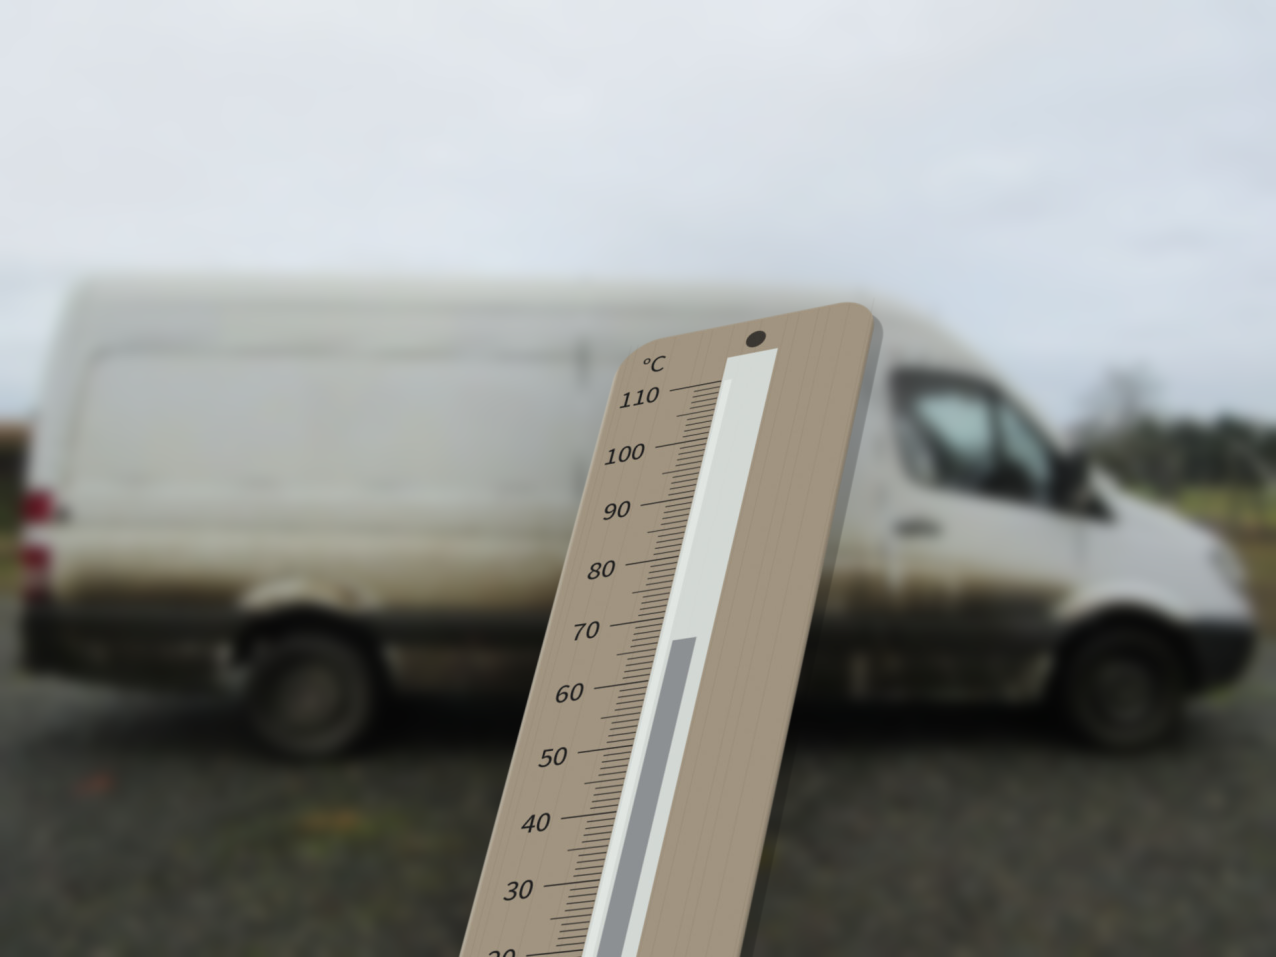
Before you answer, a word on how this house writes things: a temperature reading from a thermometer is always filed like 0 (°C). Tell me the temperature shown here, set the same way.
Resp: 66 (°C)
